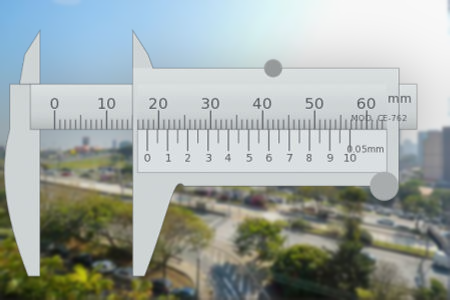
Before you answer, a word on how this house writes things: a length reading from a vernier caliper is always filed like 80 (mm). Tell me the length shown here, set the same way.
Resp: 17.8 (mm)
